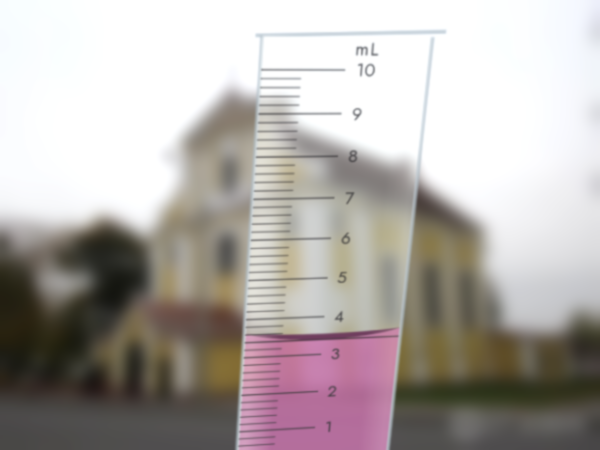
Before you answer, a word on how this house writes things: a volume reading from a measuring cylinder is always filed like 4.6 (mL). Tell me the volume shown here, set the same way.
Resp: 3.4 (mL)
